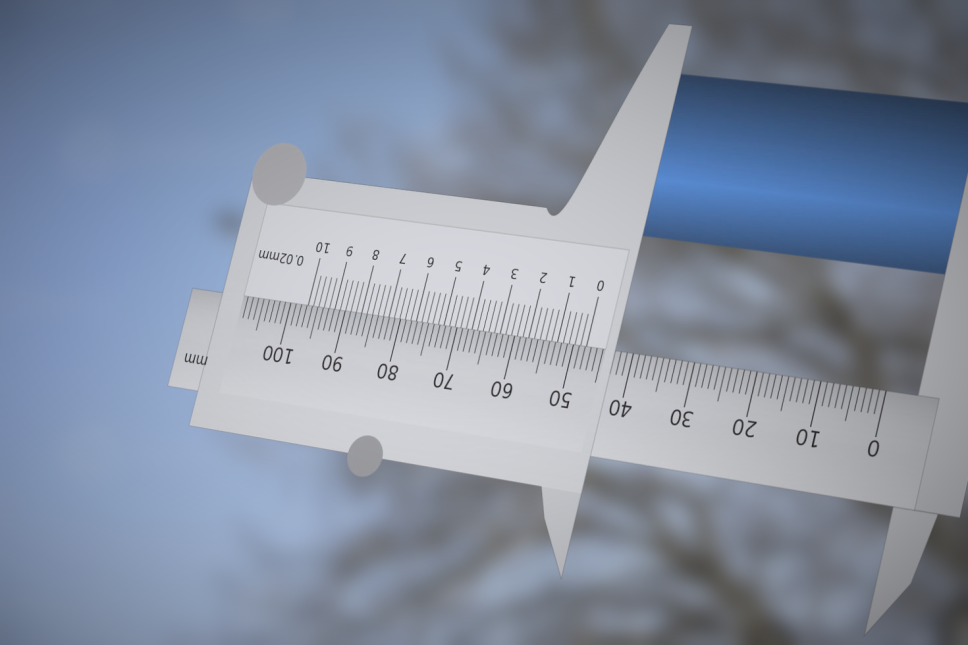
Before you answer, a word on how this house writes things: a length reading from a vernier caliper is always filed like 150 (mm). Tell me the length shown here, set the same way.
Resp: 47.8 (mm)
